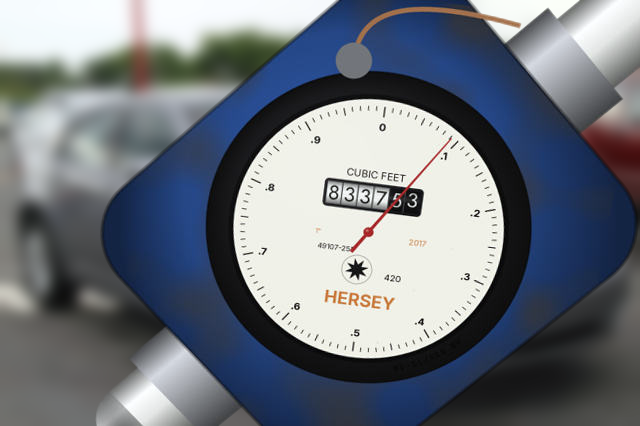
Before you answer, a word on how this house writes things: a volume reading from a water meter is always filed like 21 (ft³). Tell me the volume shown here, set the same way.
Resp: 833753.09 (ft³)
